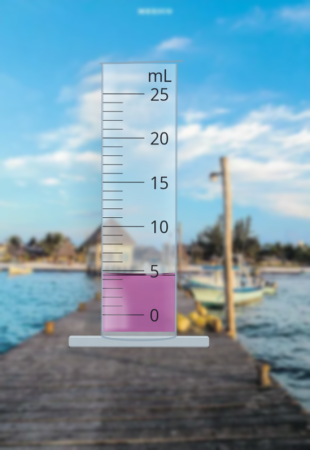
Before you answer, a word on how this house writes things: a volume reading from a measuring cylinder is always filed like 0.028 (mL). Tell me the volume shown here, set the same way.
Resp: 4.5 (mL)
